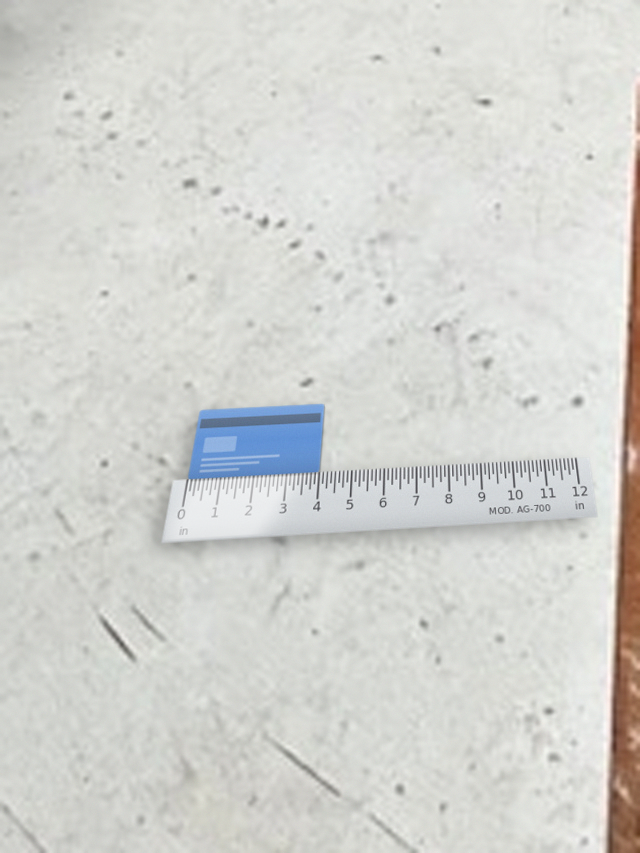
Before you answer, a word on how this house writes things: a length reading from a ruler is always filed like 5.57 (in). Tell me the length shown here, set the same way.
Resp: 4 (in)
